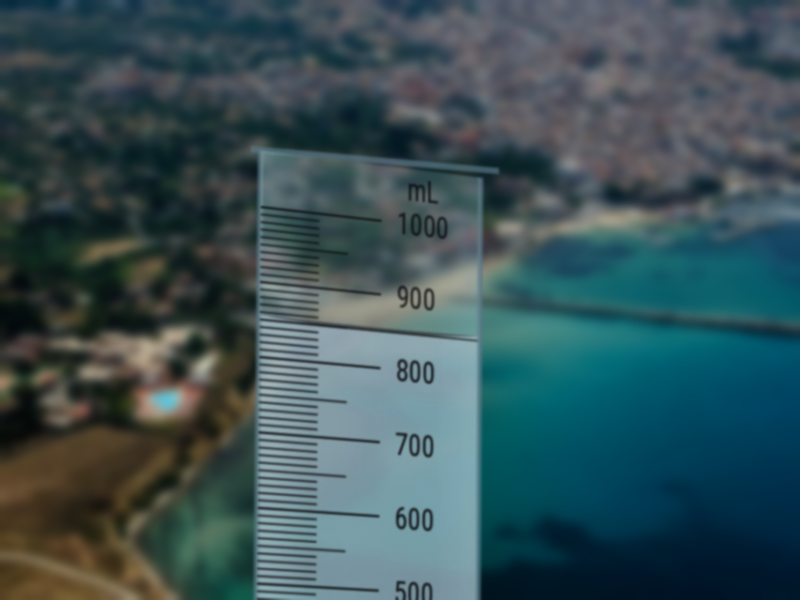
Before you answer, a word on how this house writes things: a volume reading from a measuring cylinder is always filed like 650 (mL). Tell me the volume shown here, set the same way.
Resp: 850 (mL)
